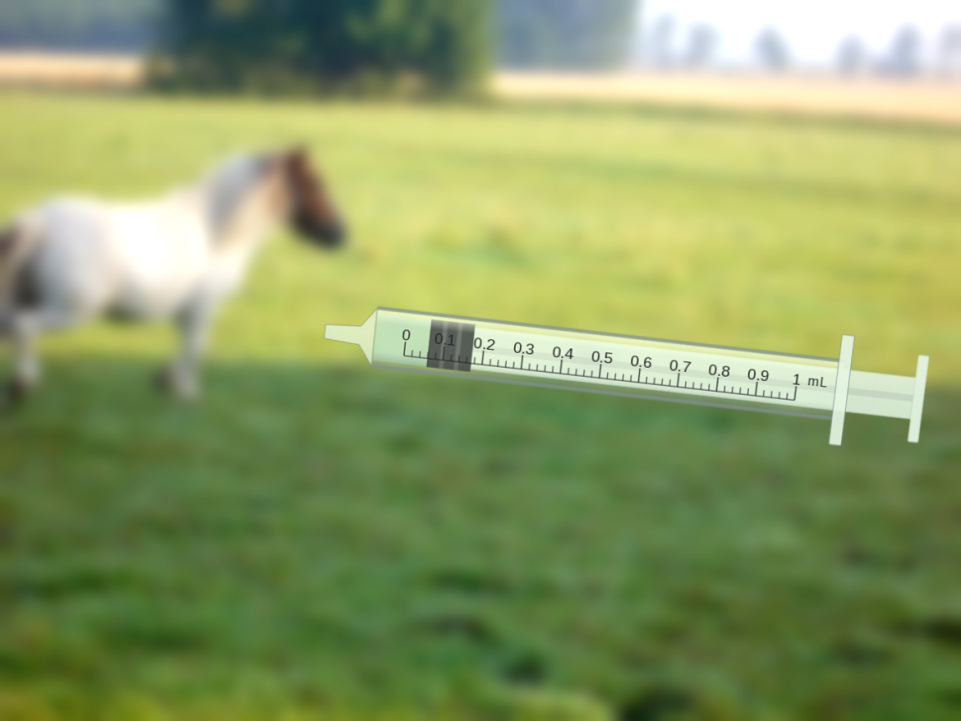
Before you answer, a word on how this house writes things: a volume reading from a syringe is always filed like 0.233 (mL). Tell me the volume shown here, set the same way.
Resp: 0.06 (mL)
